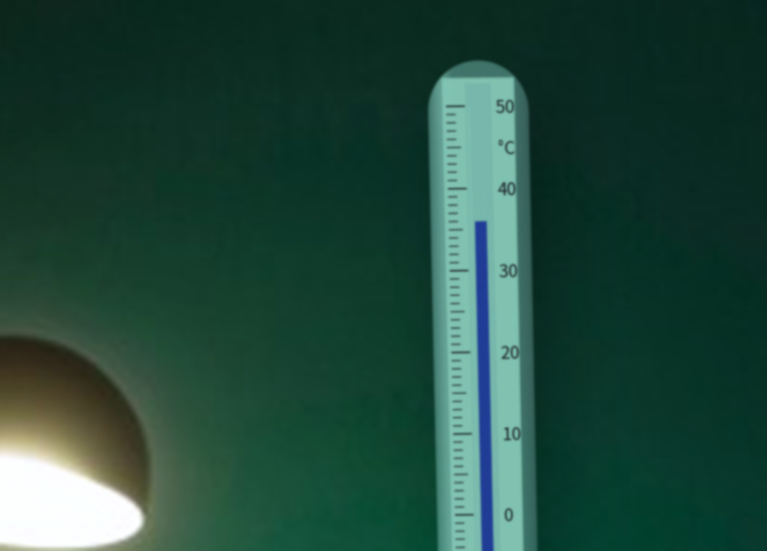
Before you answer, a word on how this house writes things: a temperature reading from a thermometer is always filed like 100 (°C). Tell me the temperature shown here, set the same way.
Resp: 36 (°C)
